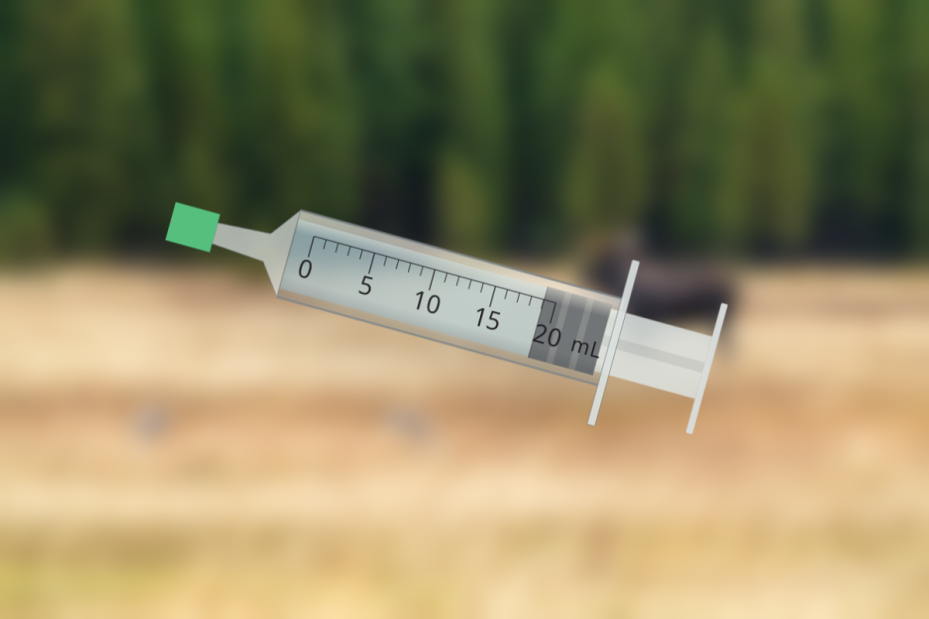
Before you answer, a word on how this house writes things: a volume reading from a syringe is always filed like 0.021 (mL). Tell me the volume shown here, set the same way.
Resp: 19 (mL)
